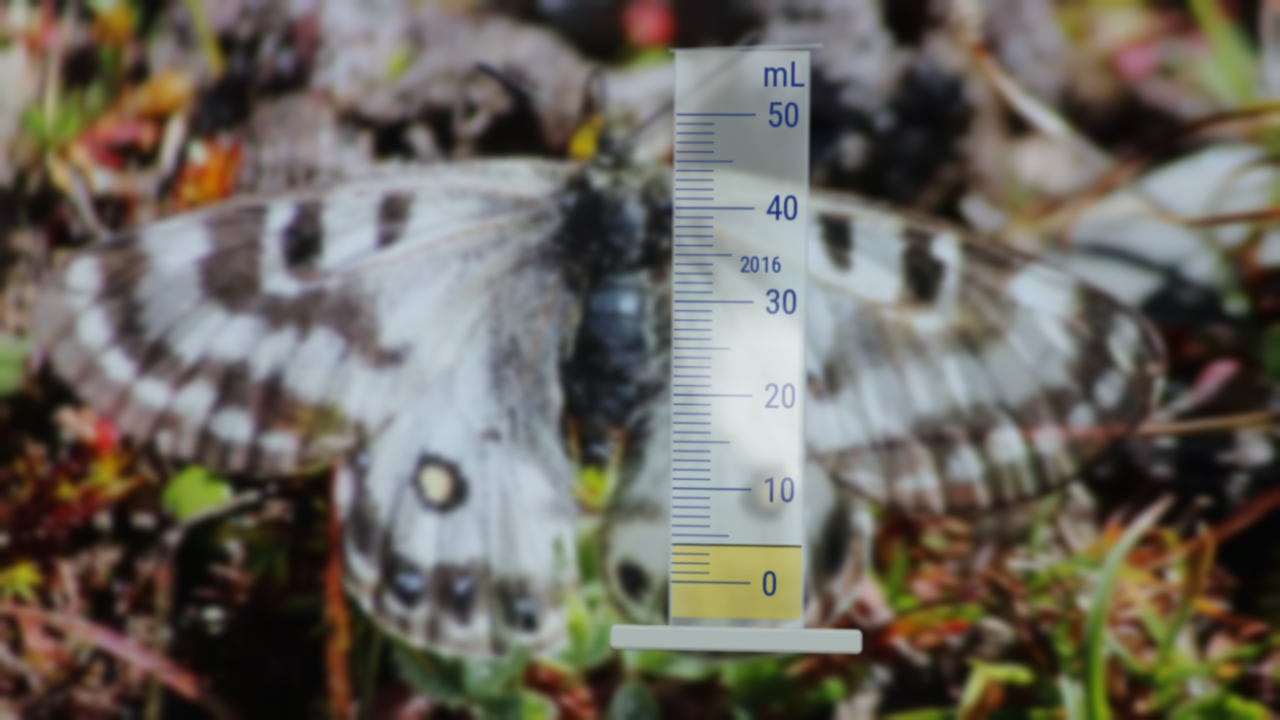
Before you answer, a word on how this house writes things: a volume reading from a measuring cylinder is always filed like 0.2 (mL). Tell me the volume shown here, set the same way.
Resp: 4 (mL)
